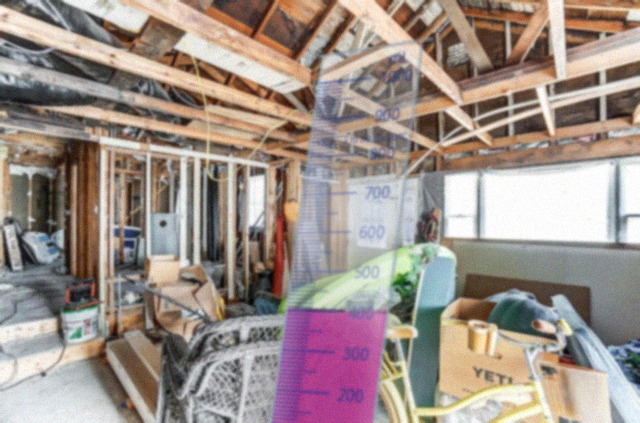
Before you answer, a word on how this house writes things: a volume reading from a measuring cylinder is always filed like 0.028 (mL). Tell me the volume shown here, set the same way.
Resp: 400 (mL)
